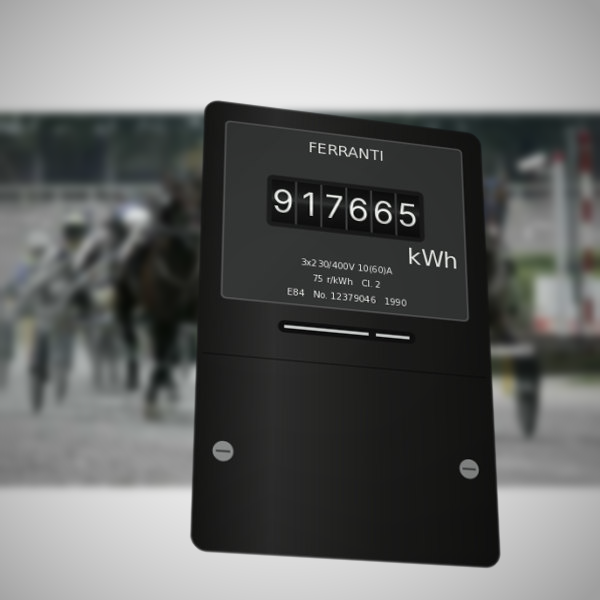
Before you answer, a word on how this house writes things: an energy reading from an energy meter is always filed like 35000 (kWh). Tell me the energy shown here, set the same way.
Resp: 917665 (kWh)
